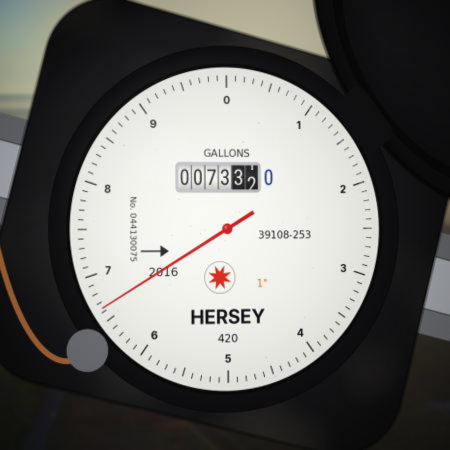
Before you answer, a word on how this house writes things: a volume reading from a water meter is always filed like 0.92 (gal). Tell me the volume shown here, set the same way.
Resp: 73316.6 (gal)
